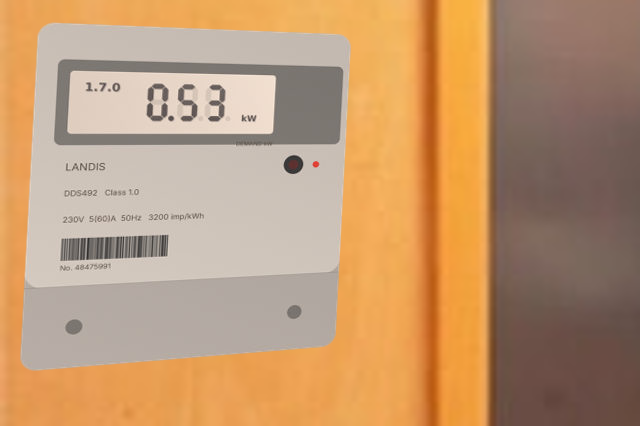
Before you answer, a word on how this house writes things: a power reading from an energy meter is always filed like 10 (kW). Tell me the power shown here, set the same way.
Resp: 0.53 (kW)
